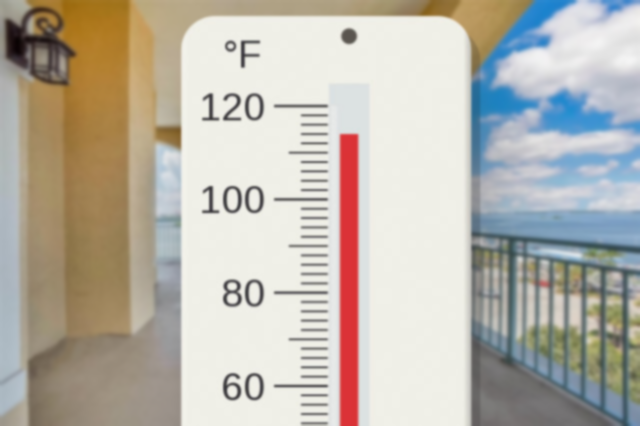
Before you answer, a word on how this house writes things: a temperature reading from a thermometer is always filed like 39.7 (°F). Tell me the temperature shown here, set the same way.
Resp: 114 (°F)
